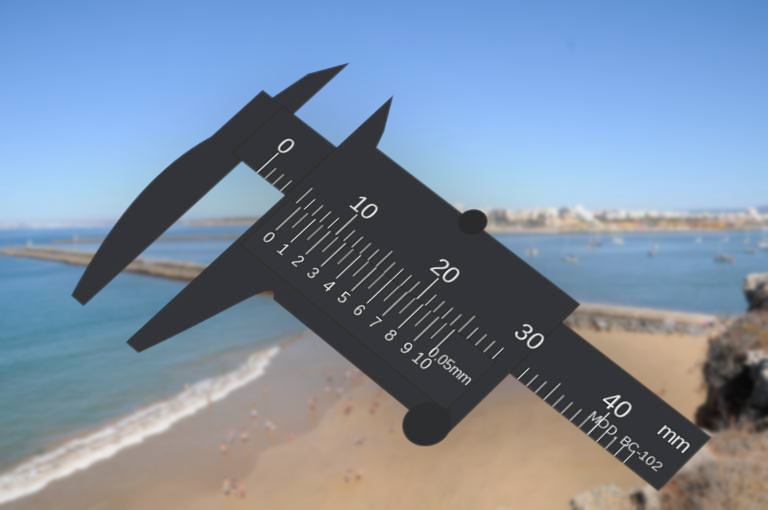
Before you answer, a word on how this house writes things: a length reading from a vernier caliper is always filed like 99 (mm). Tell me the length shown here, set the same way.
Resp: 5.6 (mm)
